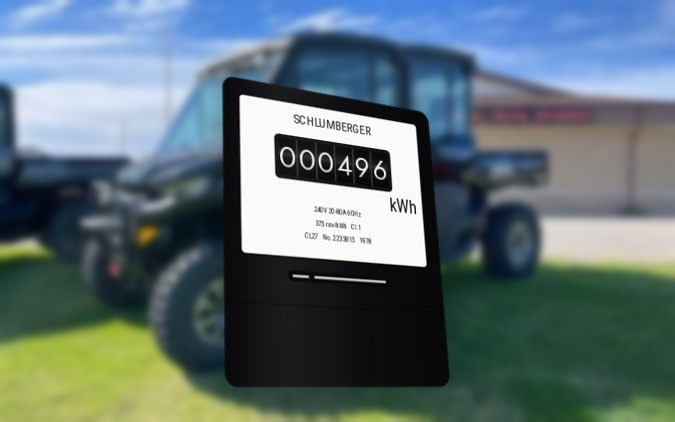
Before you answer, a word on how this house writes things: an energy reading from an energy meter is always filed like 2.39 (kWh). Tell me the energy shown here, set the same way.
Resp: 496 (kWh)
